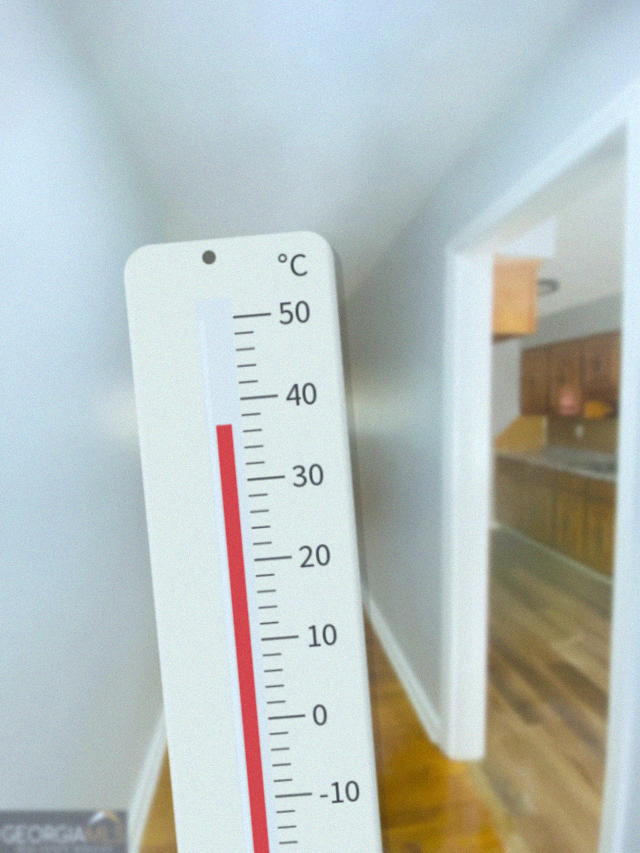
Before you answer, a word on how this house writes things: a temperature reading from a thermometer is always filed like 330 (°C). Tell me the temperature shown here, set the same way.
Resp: 37 (°C)
